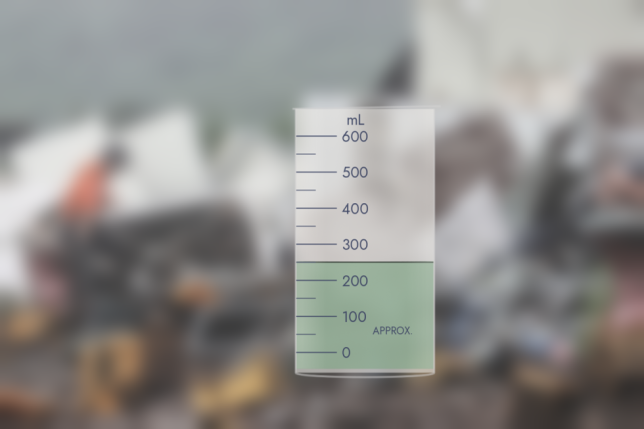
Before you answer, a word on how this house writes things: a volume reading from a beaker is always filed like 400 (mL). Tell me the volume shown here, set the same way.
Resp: 250 (mL)
